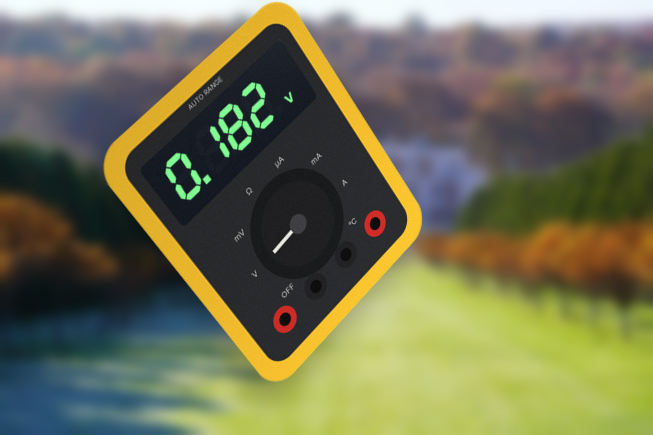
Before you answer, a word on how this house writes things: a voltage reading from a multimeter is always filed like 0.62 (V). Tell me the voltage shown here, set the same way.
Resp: 0.182 (V)
